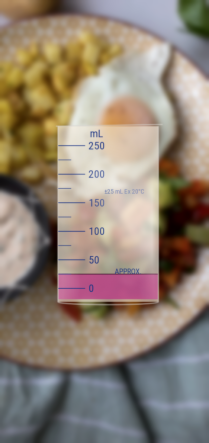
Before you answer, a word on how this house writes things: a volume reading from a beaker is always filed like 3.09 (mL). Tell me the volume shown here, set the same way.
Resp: 25 (mL)
